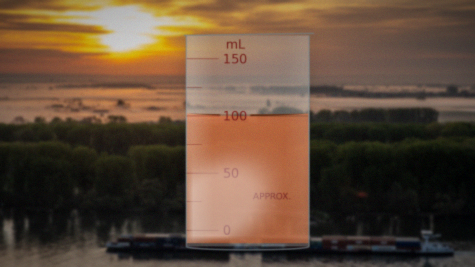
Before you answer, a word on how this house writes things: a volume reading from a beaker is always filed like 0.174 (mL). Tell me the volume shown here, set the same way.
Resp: 100 (mL)
